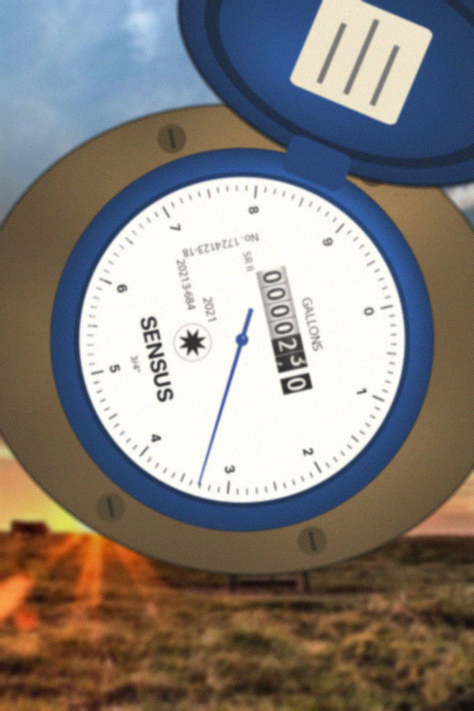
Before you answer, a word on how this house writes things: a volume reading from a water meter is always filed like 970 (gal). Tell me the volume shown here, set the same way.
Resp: 233.3 (gal)
